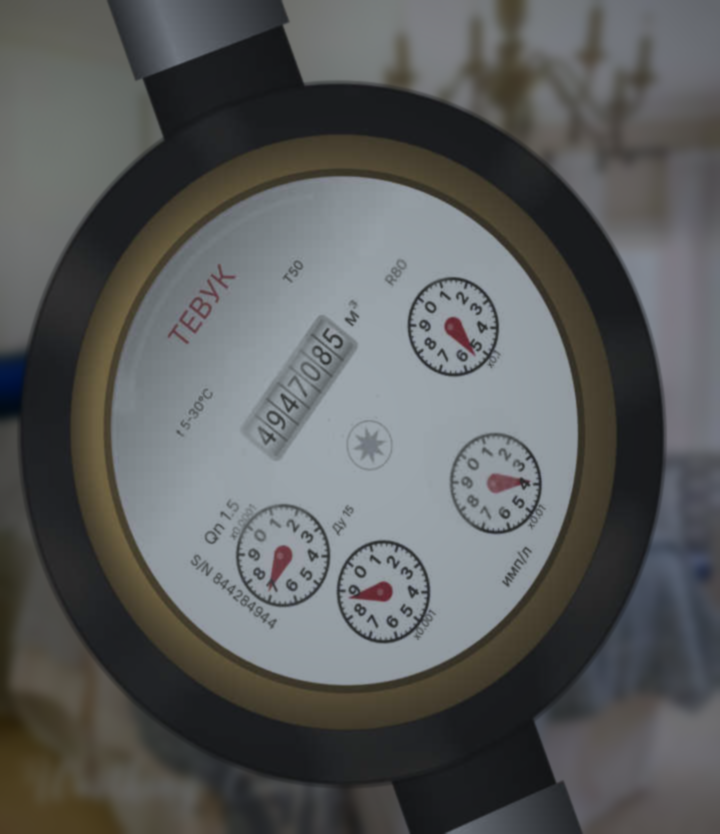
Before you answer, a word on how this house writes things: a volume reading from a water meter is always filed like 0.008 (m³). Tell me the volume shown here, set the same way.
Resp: 4947085.5387 (m³)
